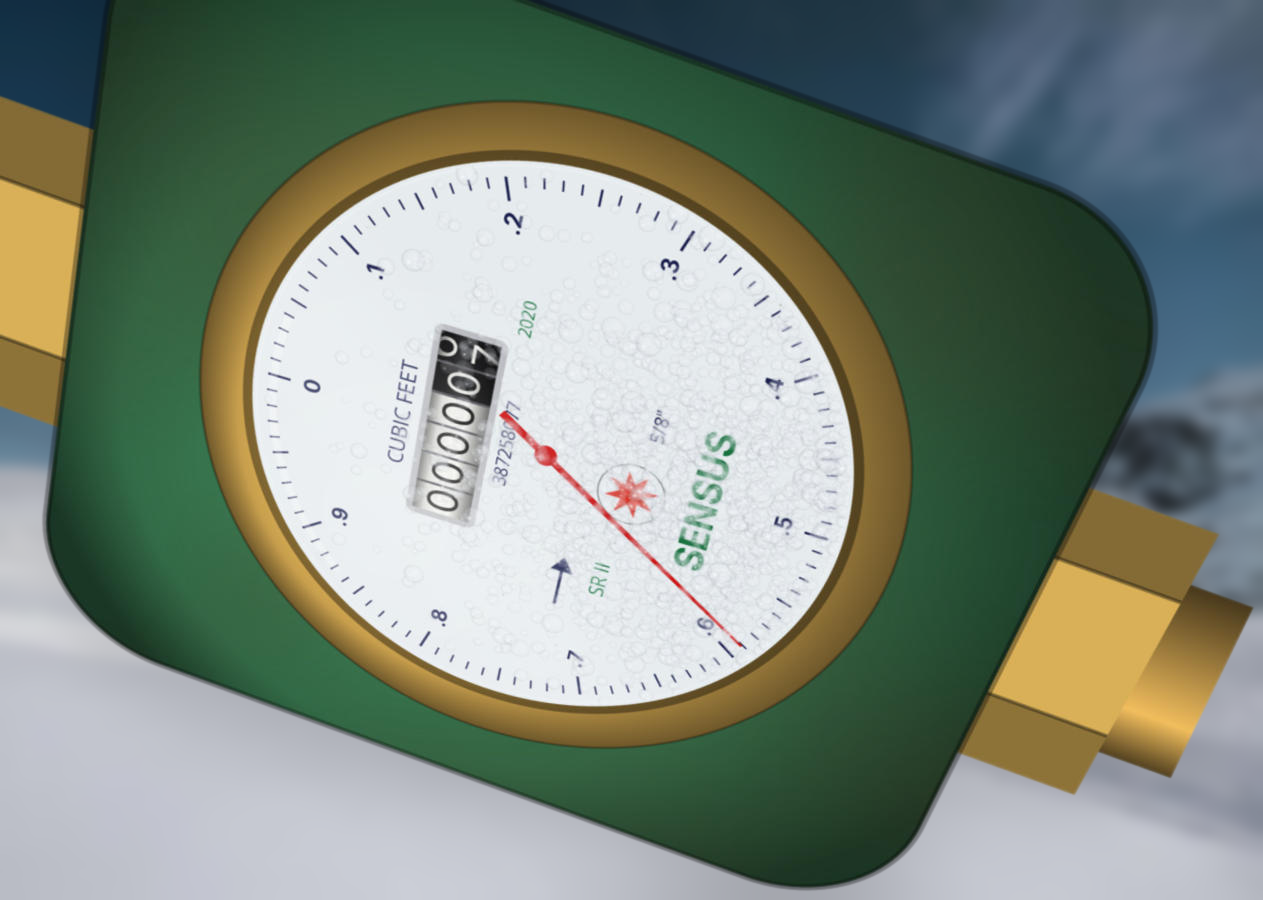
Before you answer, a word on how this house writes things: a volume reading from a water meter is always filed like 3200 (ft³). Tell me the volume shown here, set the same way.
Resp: 6.59 (ft³)
